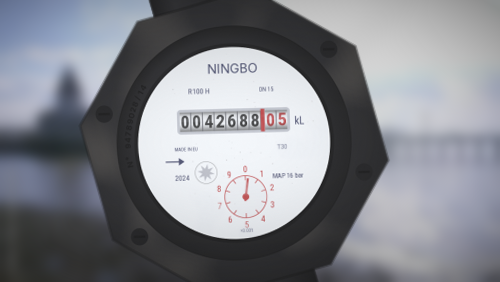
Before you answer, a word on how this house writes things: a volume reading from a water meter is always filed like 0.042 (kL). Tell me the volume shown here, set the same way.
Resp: 42688.050 (kL)
